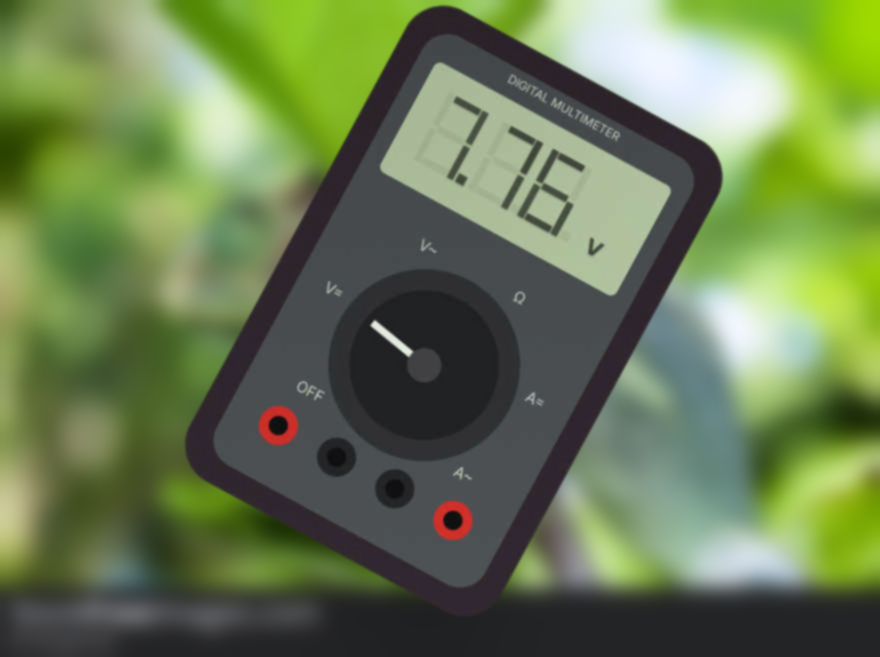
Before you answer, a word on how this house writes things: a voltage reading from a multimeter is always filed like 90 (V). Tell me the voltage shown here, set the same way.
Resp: 7.76 (V)
